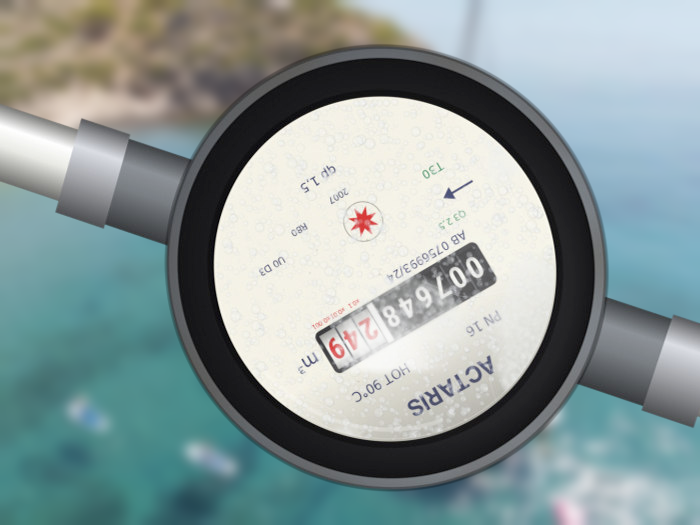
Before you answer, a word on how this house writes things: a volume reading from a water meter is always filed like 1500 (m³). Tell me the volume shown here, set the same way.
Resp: 7648.249 (m³)
